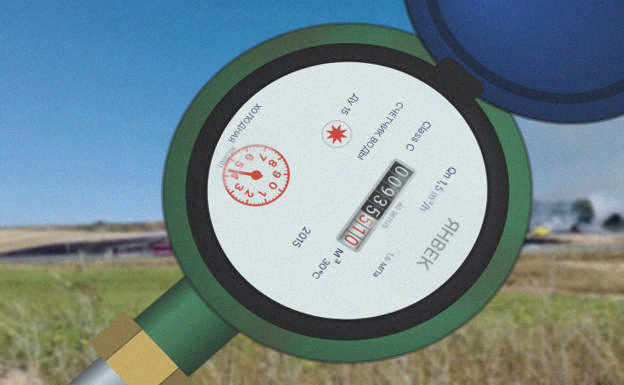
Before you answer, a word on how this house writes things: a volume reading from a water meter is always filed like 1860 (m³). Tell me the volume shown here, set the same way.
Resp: 935.5104 (m³)
